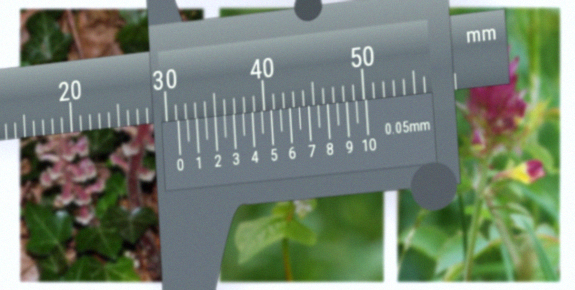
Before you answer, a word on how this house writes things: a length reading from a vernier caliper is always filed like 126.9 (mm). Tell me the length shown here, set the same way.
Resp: 31.2 (mm)
